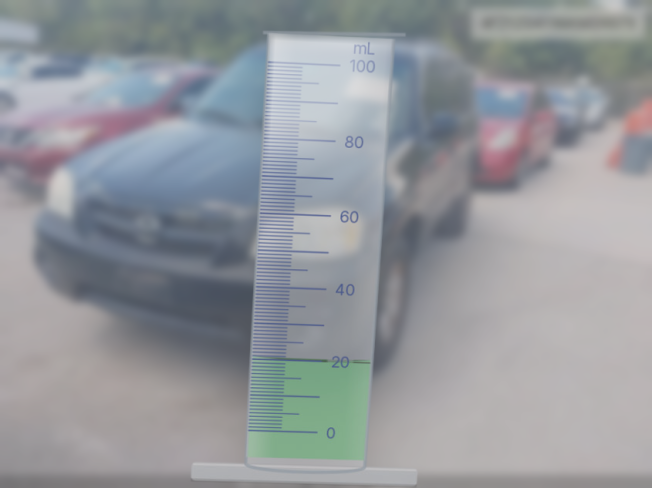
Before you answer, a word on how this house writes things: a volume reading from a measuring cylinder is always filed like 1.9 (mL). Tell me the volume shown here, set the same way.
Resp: 20 (mL)
